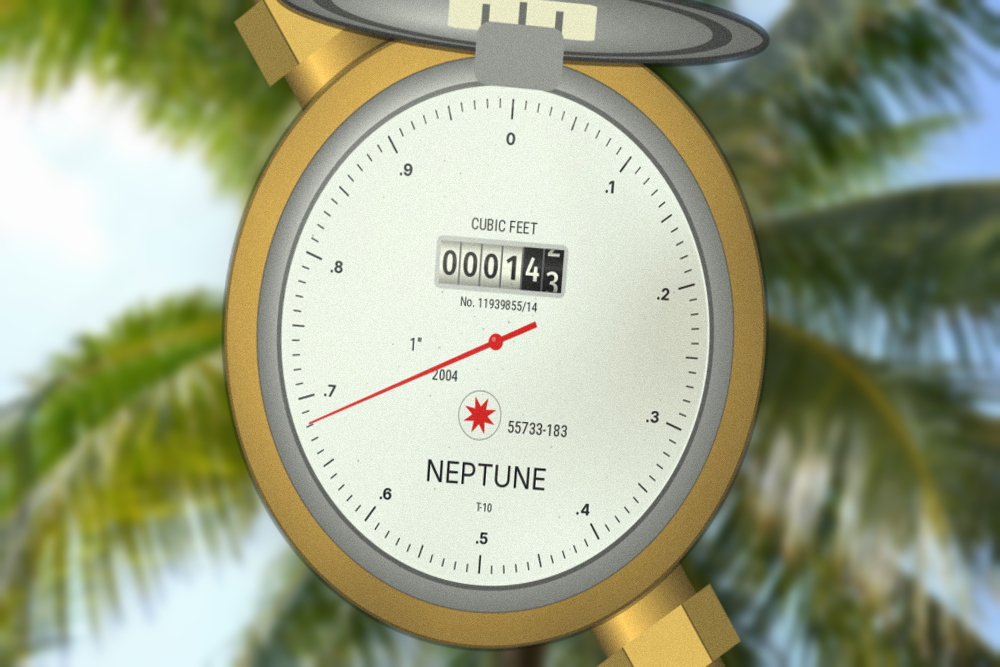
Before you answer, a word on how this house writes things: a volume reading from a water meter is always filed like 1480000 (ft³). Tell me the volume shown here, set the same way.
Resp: 142.68 (ft³)
